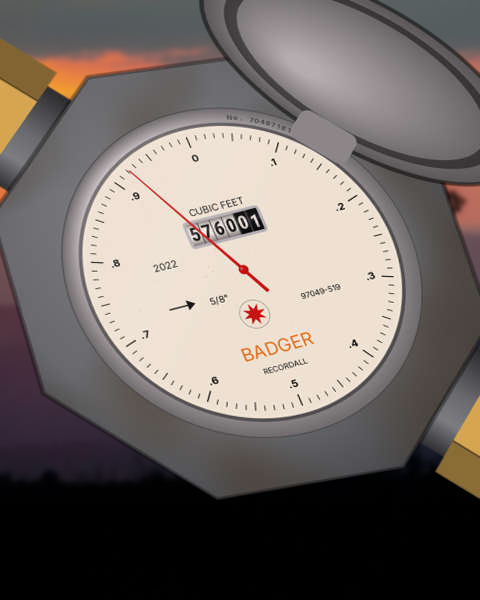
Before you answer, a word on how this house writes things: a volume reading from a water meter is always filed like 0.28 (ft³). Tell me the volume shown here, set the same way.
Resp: 576000.92 (ft³)
